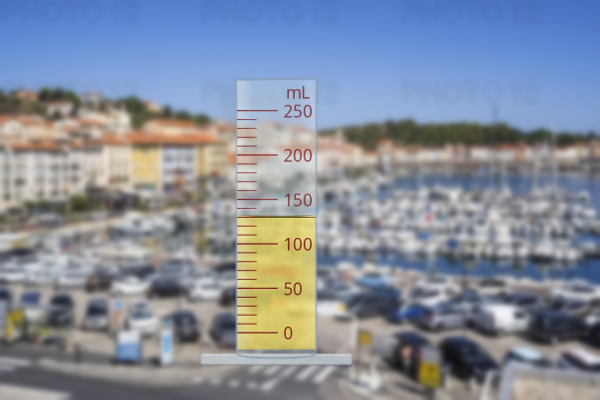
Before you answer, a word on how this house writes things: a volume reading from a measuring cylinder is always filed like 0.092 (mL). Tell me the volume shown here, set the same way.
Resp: 130 (mL)
